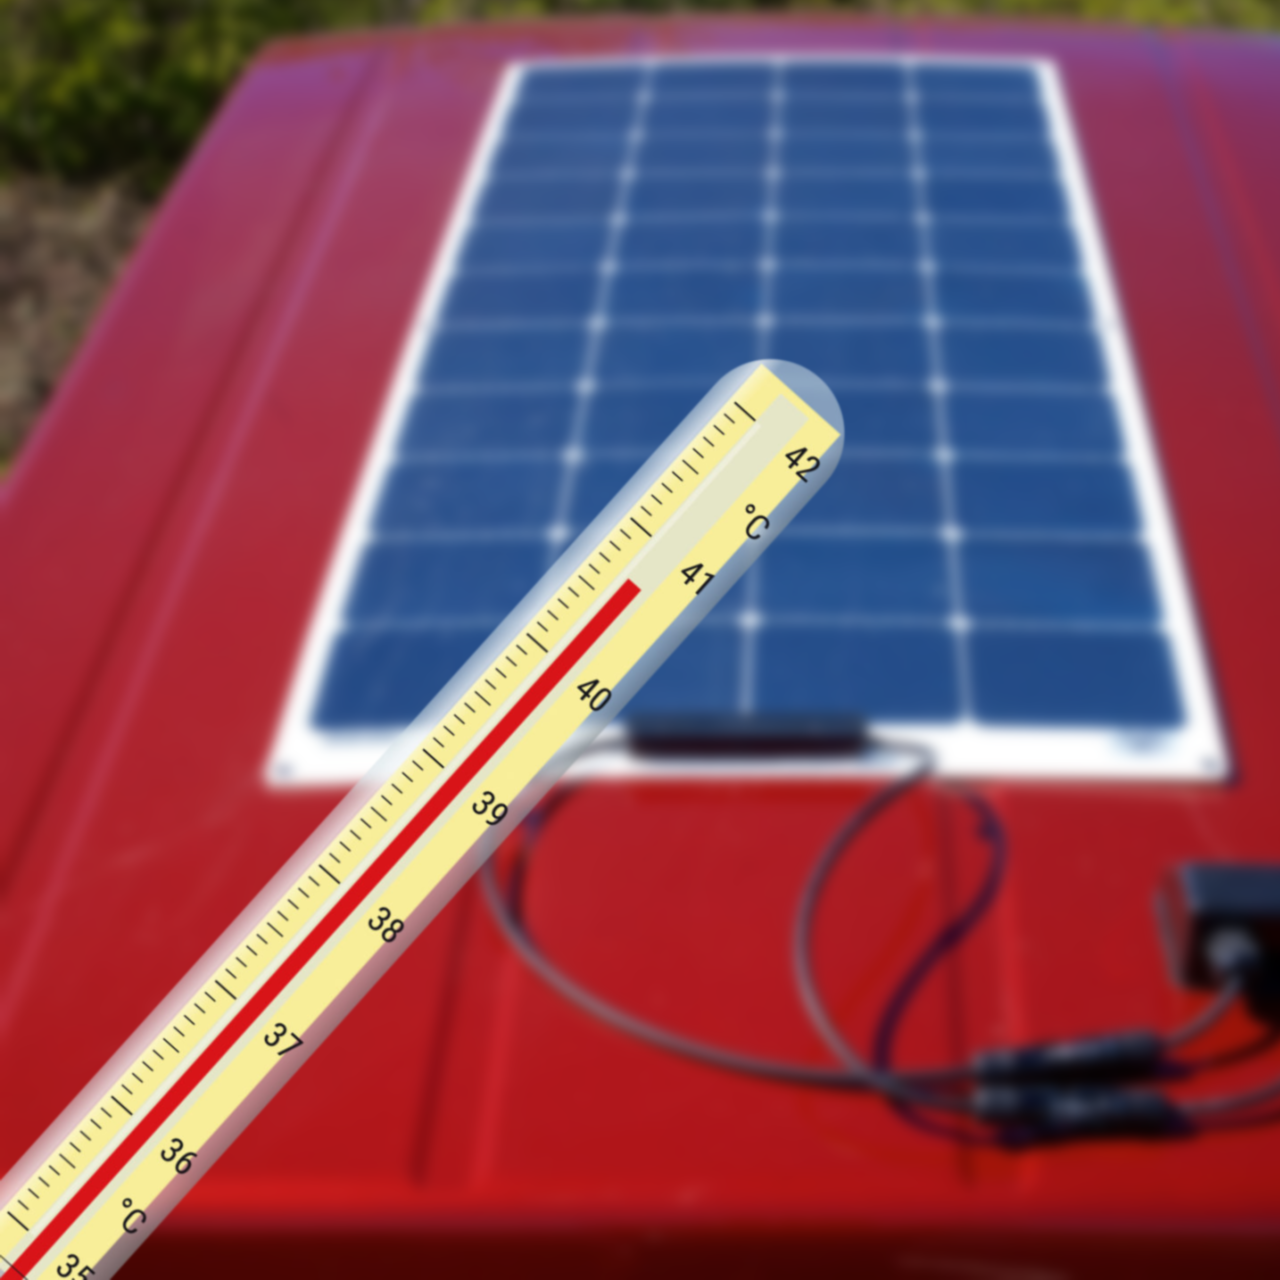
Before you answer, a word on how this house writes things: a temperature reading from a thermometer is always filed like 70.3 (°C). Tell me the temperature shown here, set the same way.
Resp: 40.7 (°C)
